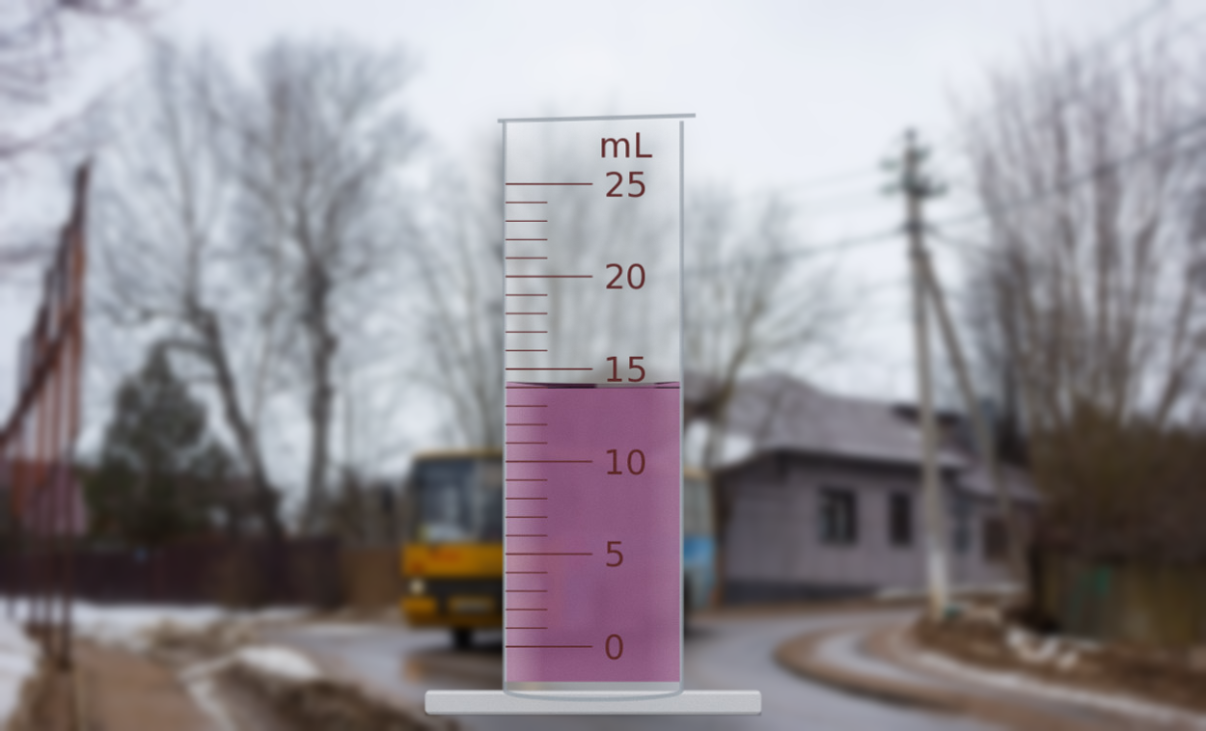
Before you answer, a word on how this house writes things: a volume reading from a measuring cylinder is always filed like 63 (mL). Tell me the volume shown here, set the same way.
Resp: 14 (mL)
